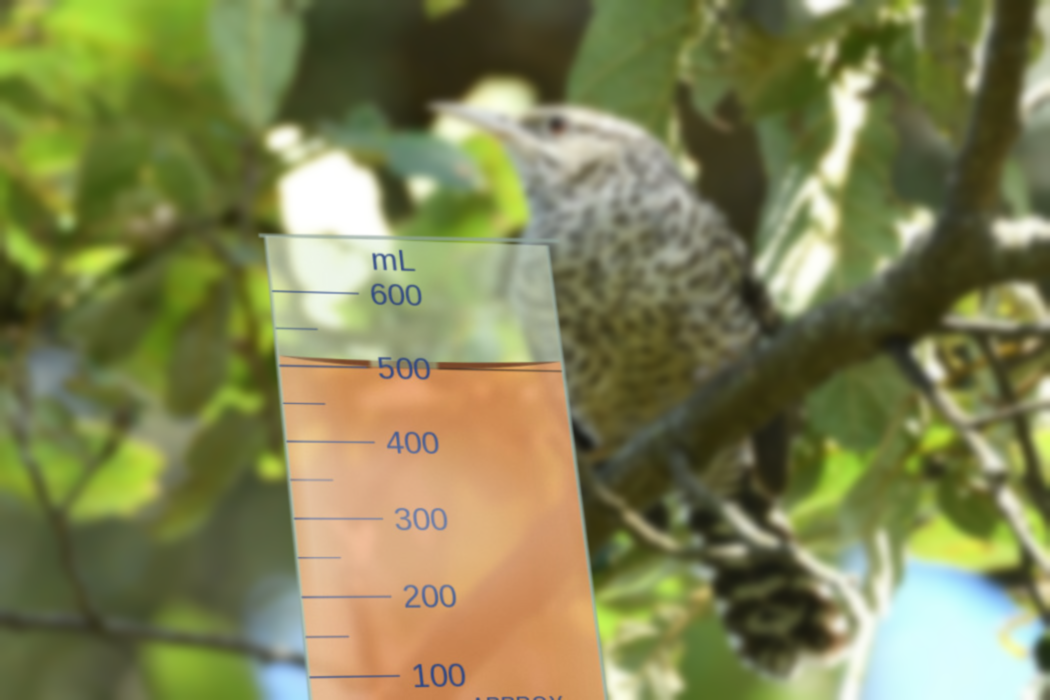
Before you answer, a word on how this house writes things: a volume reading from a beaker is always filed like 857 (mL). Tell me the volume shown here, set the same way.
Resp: 500 (mL)
